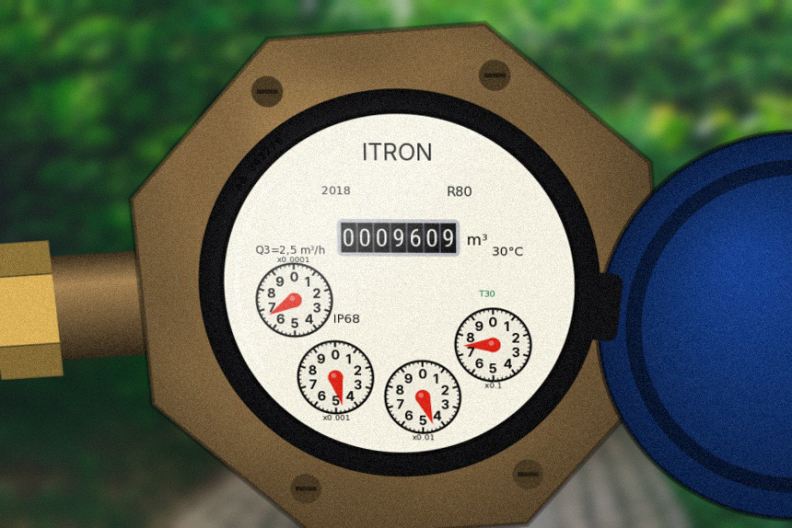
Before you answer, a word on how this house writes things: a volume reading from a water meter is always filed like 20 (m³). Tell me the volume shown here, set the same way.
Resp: 9609.7446 (m³)
